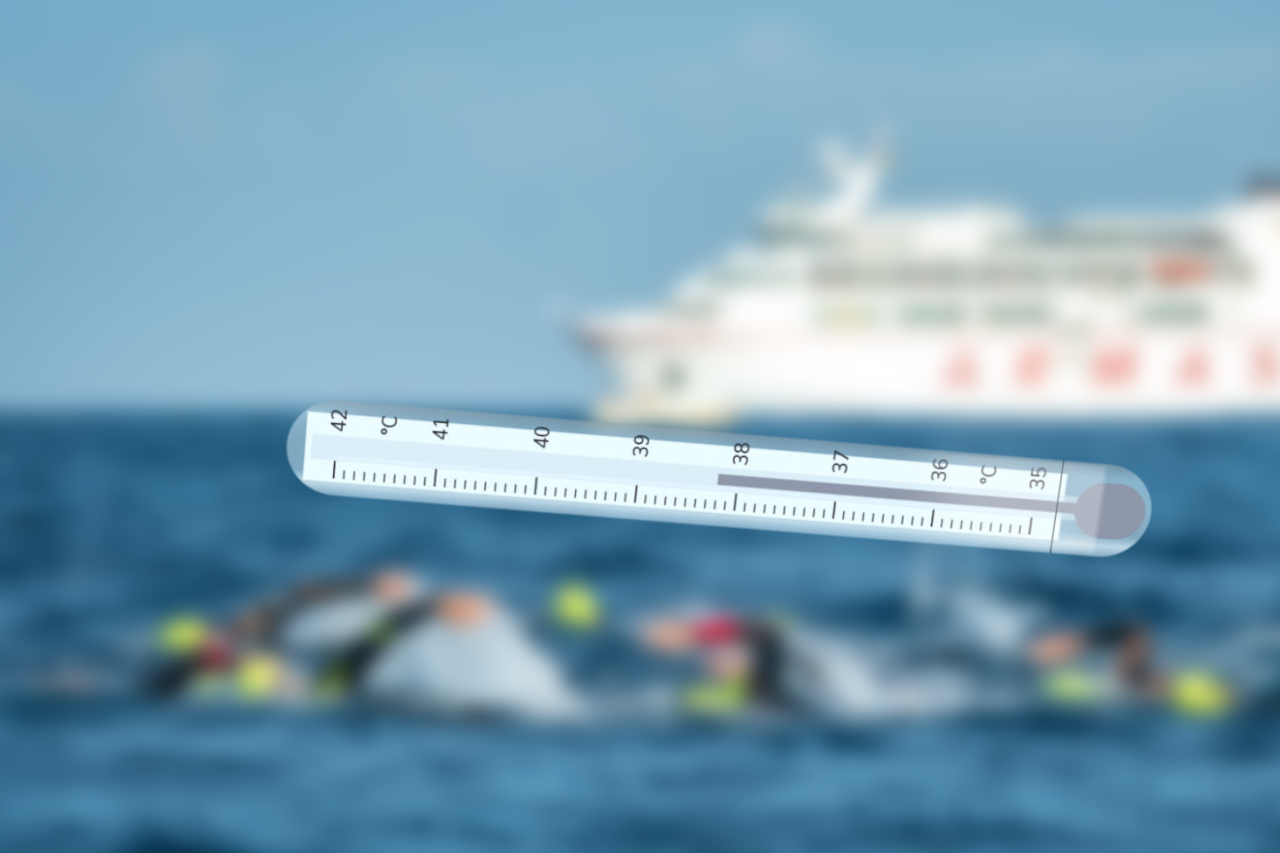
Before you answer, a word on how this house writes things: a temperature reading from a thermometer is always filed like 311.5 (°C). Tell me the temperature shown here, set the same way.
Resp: 38.2 (°C)
